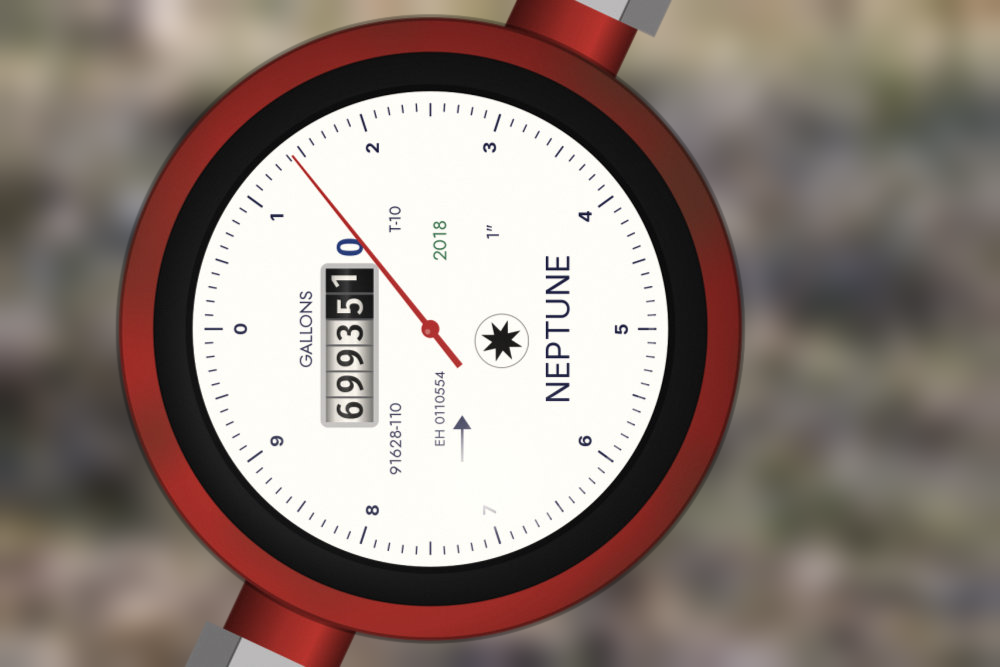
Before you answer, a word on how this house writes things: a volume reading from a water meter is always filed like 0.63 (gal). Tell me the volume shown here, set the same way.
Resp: 6993511.4 (gal)
